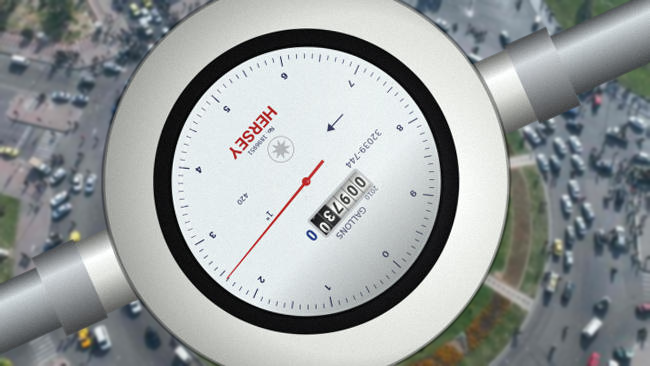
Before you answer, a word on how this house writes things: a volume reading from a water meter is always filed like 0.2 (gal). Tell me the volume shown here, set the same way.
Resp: 97302.4 (gal)
